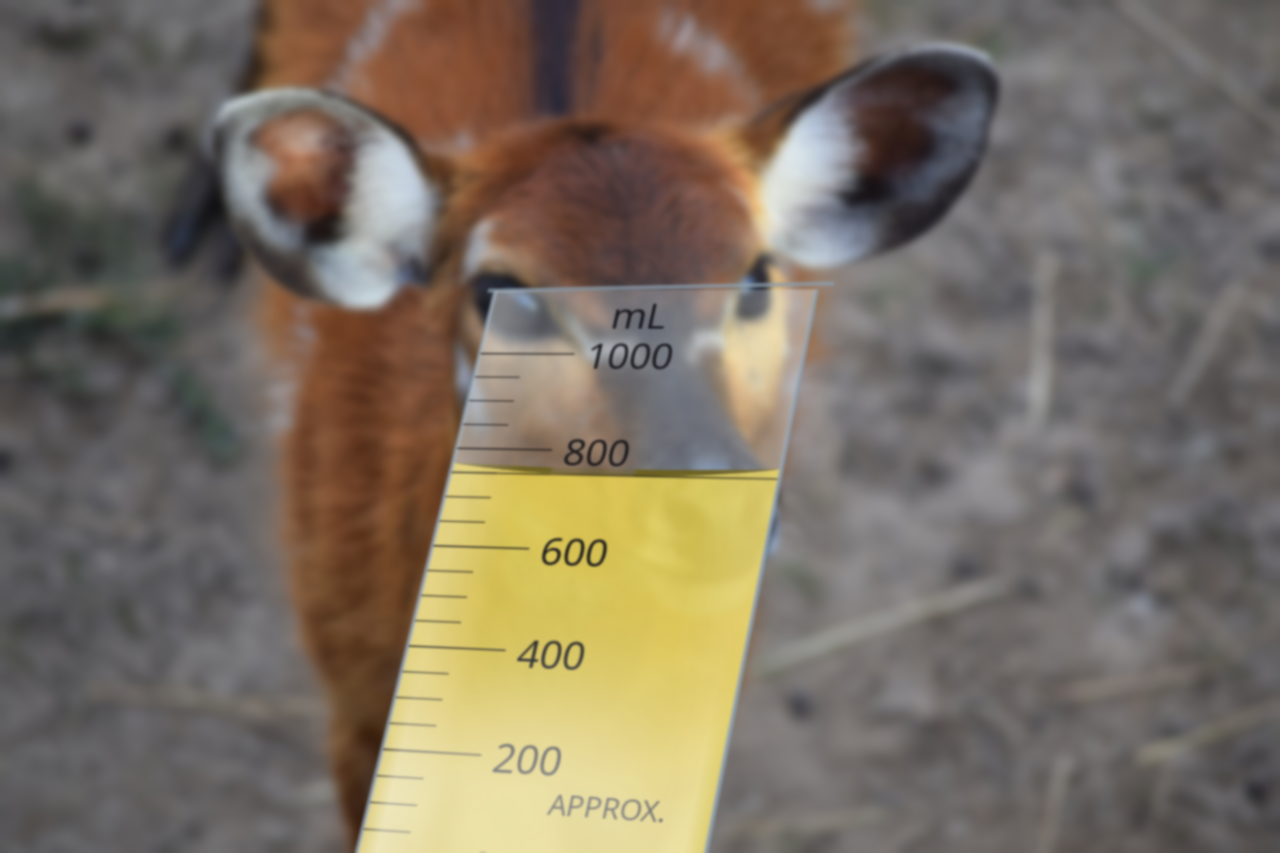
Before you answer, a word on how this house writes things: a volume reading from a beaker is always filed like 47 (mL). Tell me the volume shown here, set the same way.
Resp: 750 (mL)
